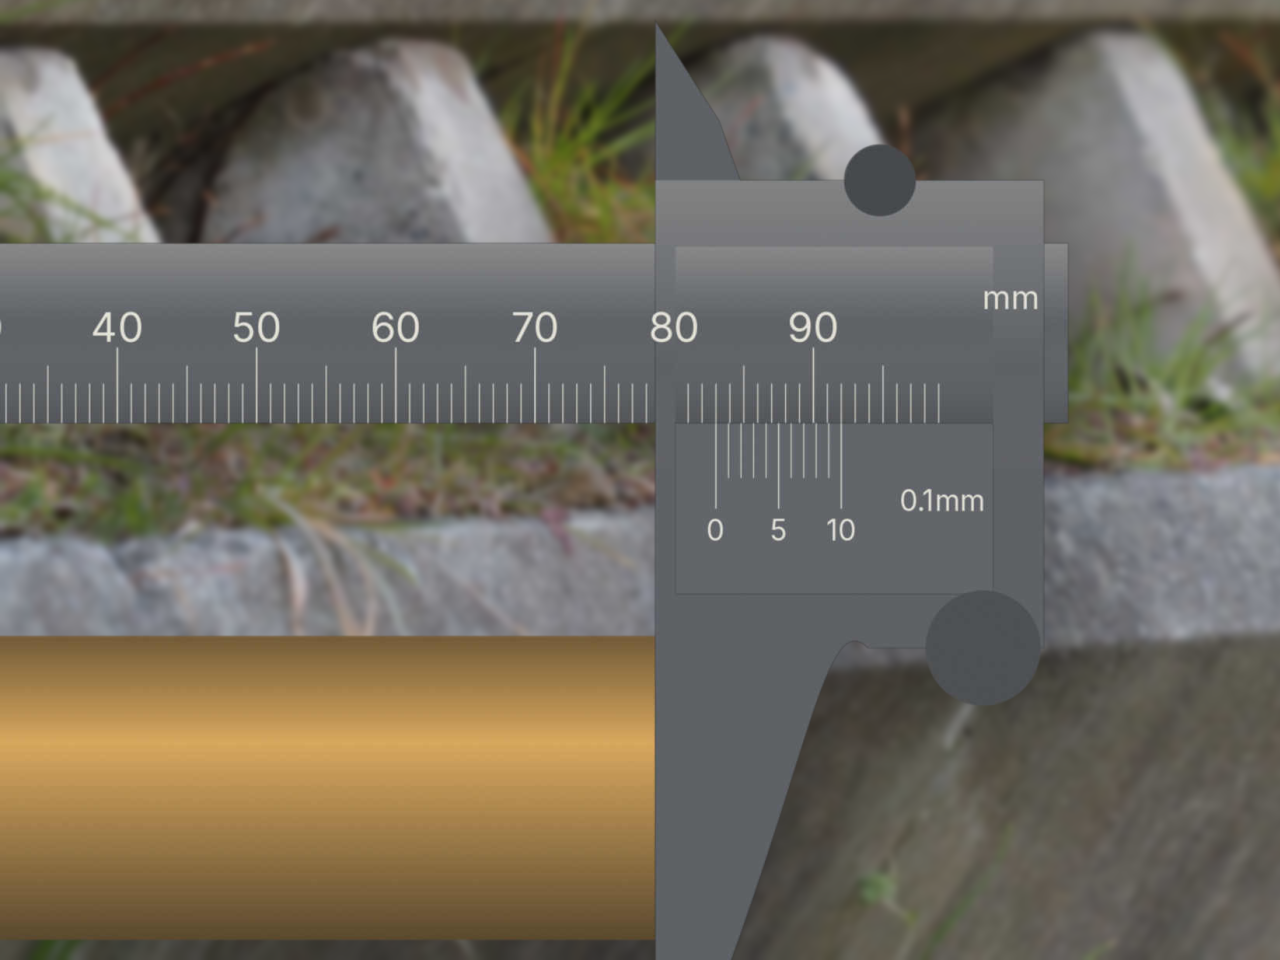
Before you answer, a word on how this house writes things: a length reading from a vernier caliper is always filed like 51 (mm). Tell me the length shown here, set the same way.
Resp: 83.0 (mm)
